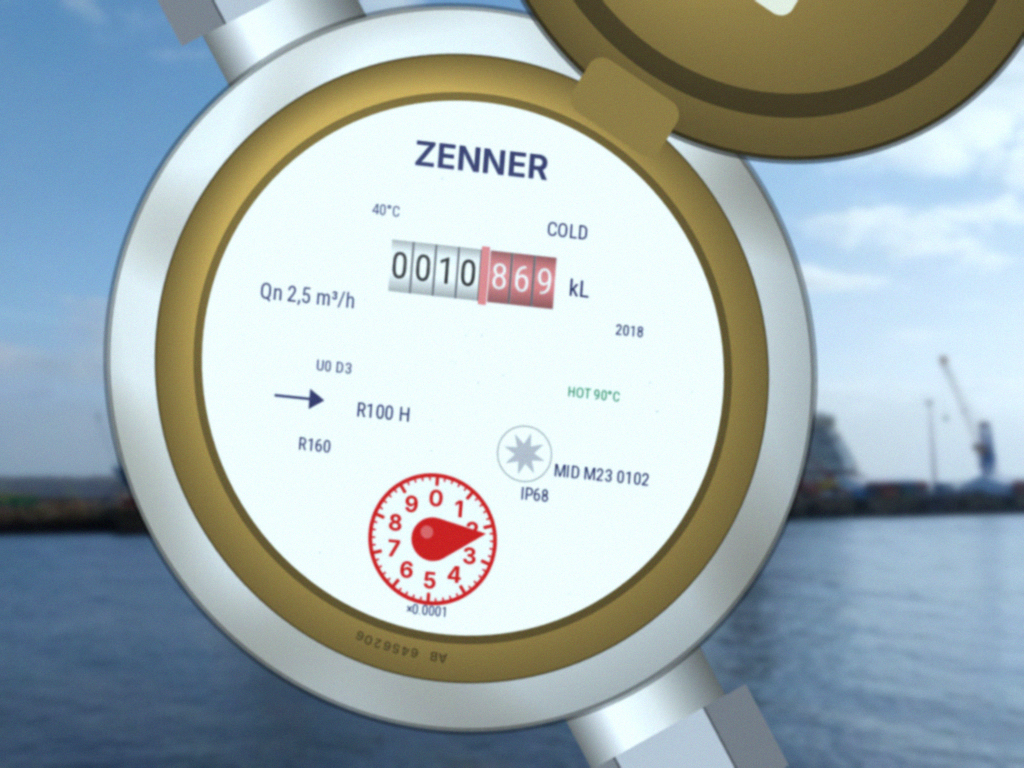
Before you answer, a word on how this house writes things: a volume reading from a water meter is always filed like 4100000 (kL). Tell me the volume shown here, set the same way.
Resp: 10.8692 (kL)
